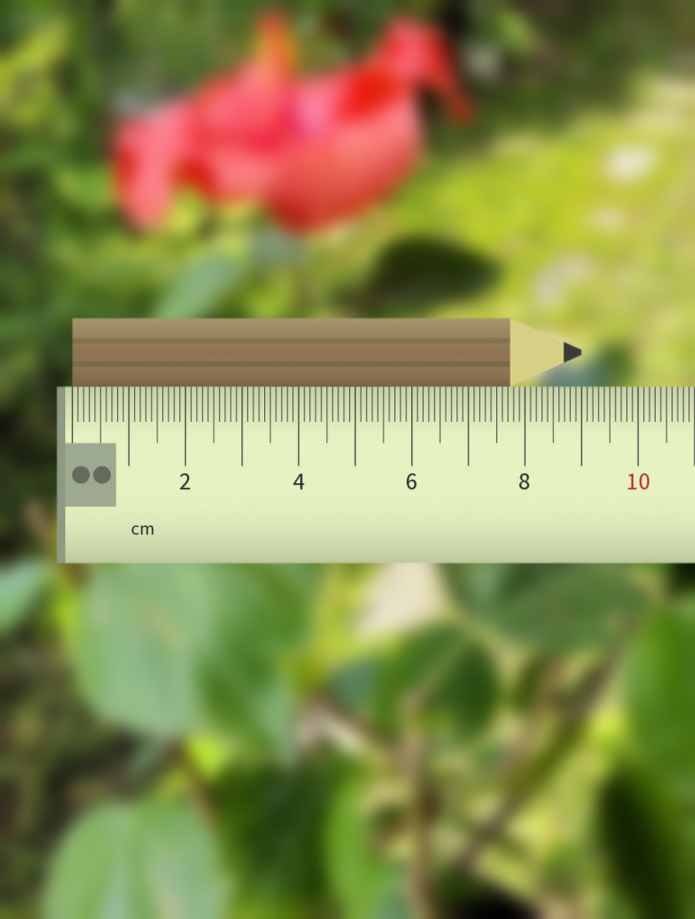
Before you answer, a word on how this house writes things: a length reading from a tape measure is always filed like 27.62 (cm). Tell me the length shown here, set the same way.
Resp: 9 (cm)
